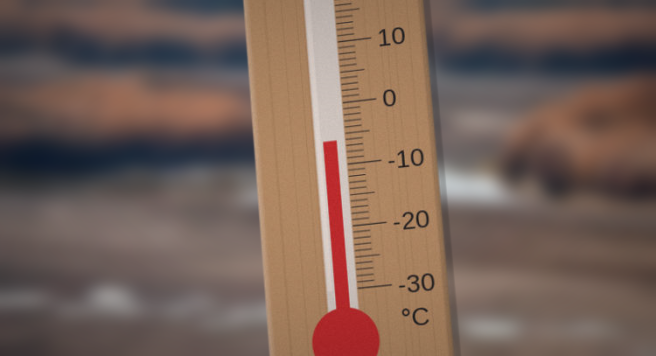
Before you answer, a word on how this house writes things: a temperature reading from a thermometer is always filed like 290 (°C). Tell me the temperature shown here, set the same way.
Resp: -6 (°C)
